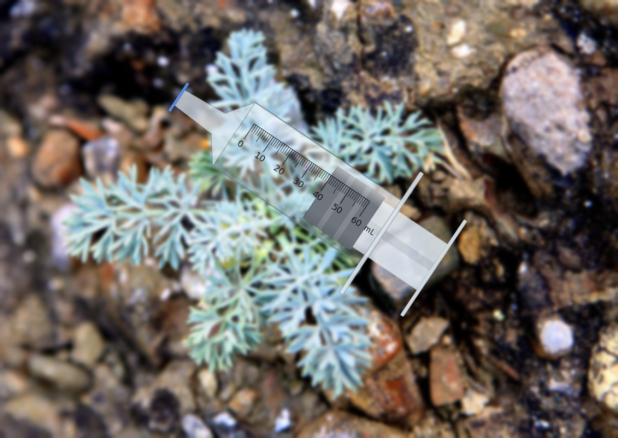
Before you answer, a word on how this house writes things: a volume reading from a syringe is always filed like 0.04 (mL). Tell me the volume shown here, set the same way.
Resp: 40 (mL)
